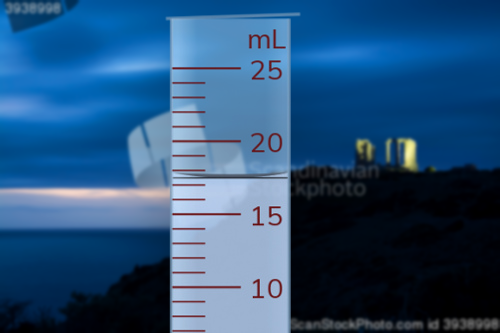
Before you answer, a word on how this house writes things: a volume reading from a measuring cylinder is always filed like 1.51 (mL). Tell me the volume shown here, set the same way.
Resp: 17.5 (mL)
